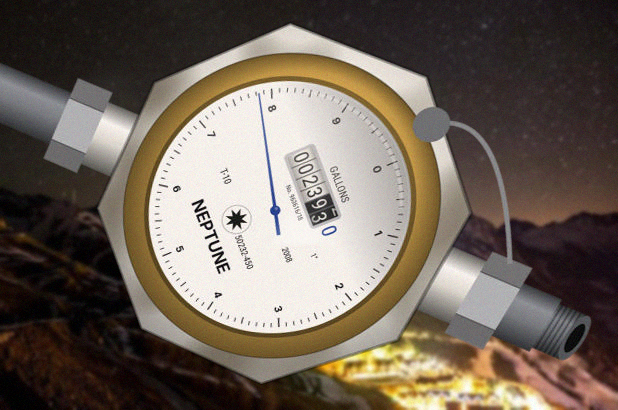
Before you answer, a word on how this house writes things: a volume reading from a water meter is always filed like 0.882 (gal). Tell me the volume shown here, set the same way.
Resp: 23927.8 (gal)
